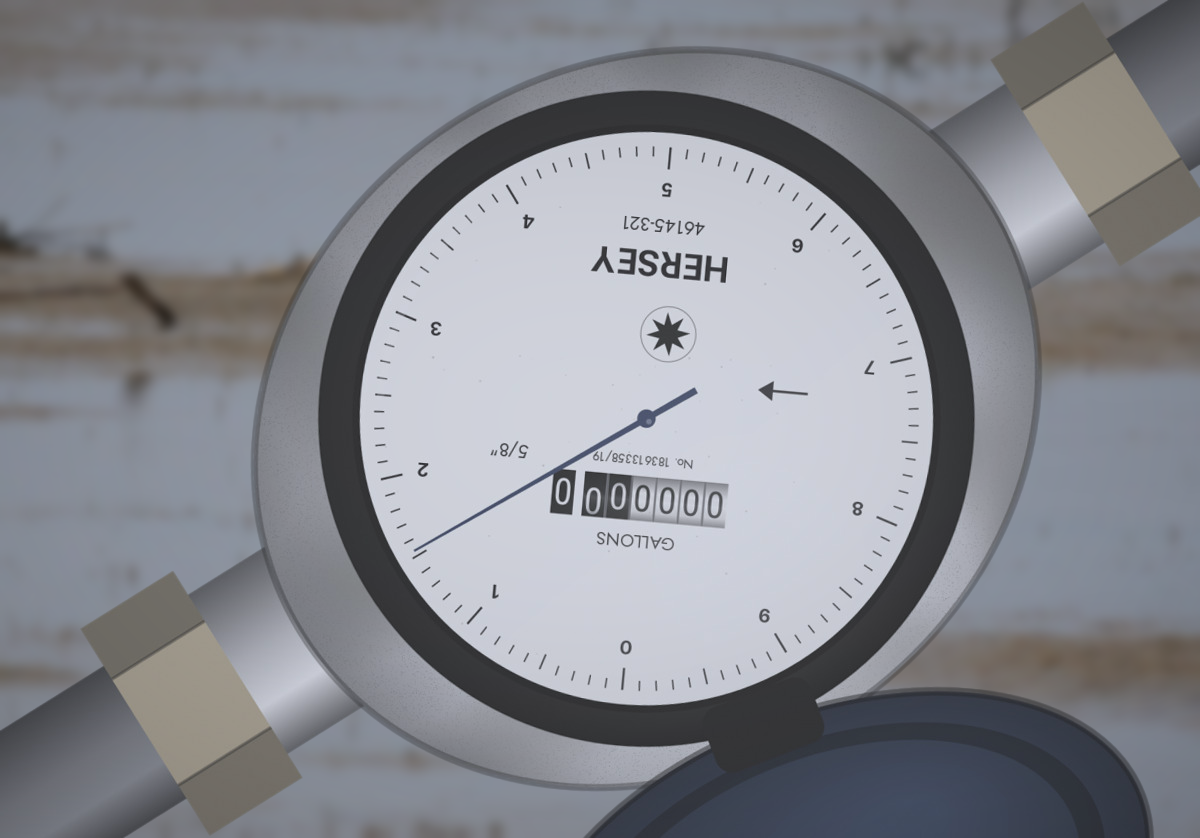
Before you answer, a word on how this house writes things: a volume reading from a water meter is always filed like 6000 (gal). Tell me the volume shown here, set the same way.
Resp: 1.5 (gal)
